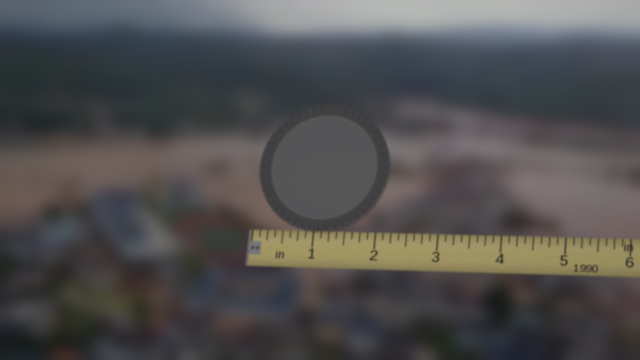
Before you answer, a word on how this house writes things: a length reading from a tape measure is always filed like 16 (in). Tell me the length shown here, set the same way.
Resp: 2.125 (in)
